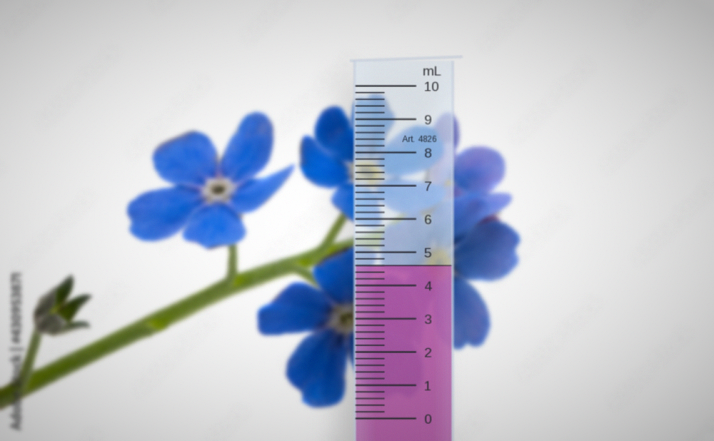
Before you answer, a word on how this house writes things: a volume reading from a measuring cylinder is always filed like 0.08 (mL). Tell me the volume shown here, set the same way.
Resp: 4.6 (mL)
